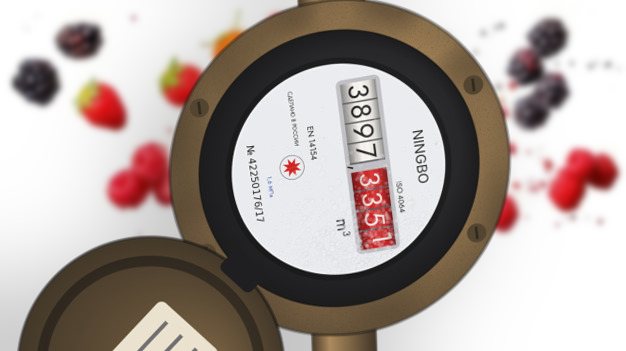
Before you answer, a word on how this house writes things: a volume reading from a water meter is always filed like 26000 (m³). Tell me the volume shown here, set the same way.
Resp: 3897.3351 (m³)
